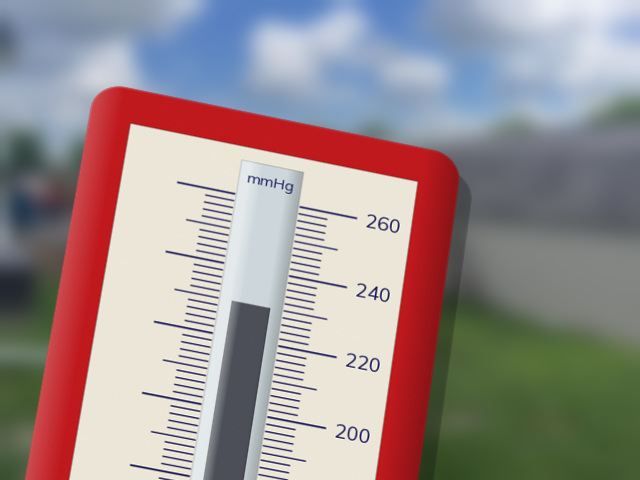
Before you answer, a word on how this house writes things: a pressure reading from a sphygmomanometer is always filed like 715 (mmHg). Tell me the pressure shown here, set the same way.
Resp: 230 (mmHg)
